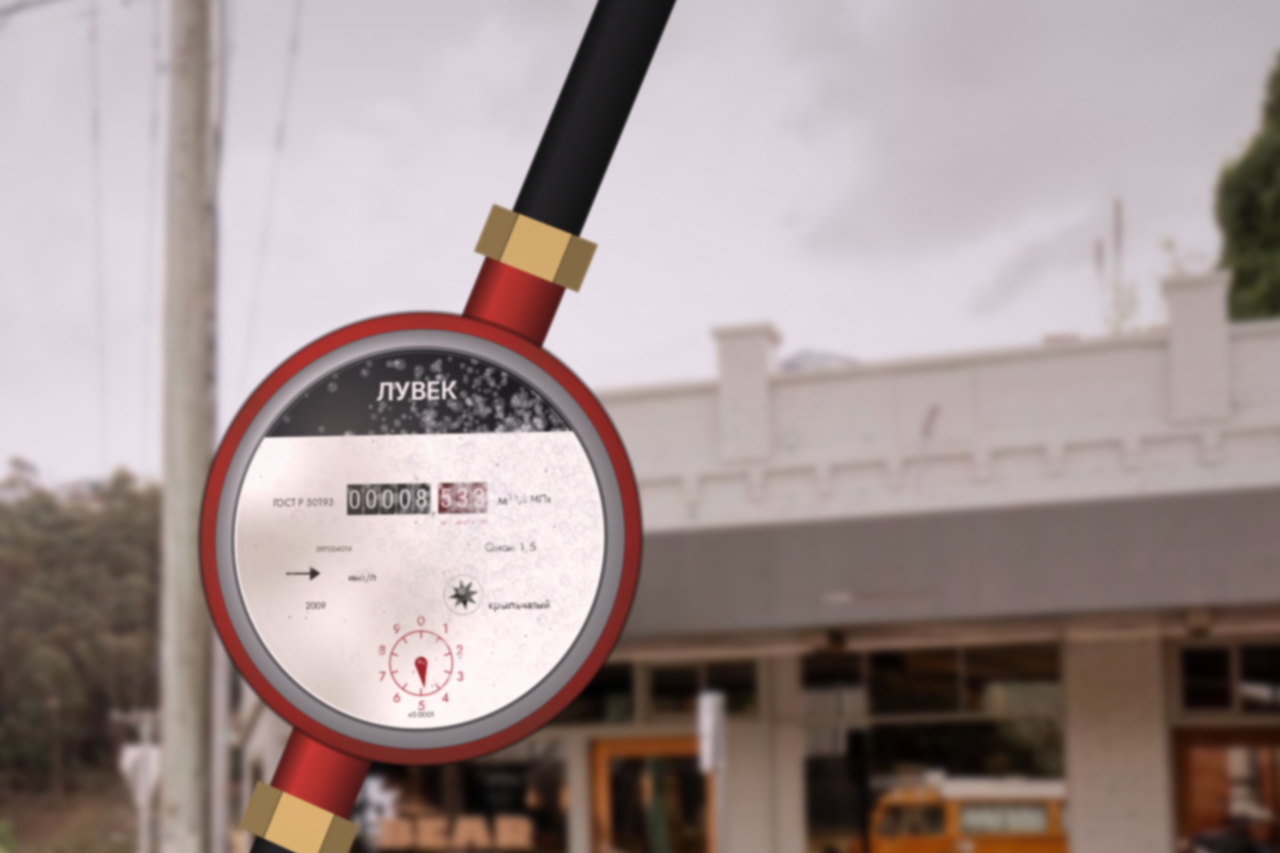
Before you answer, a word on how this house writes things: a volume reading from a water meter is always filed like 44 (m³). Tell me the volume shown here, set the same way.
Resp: 8.5334 (m³)
